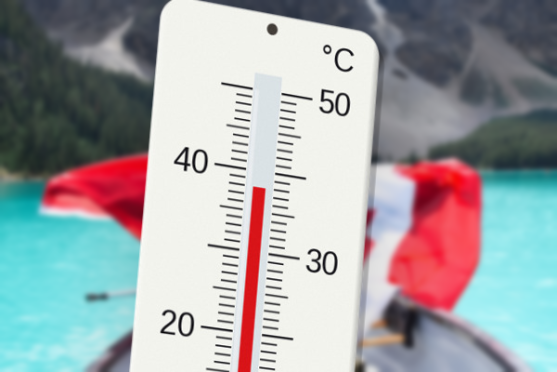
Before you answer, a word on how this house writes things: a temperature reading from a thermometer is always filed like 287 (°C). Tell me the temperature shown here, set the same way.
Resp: 38 (°C)
